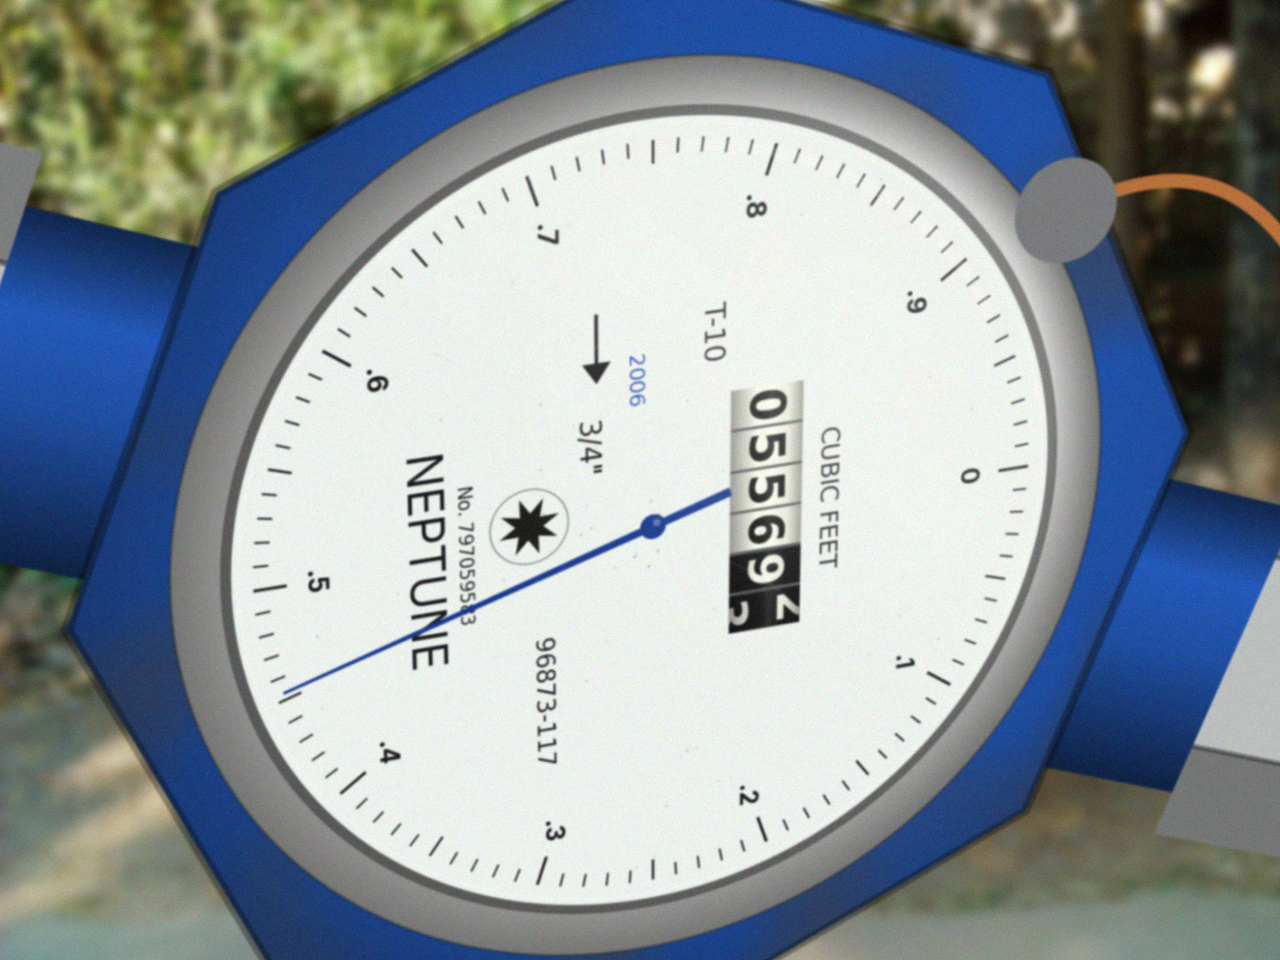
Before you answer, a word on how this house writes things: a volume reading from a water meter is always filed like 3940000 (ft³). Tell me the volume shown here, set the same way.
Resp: 55692.45 (ft³)
